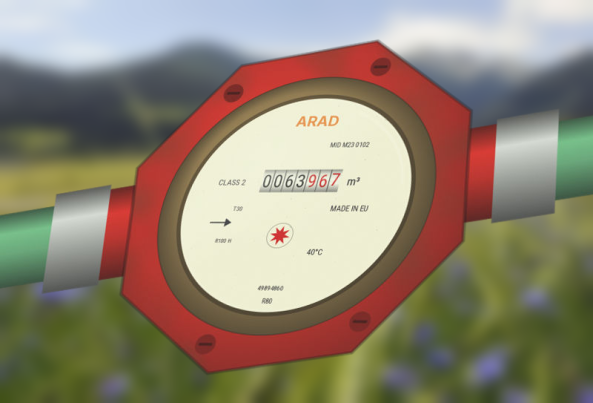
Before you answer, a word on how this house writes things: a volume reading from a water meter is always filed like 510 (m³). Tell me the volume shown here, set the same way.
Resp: 63.967 (m³)
